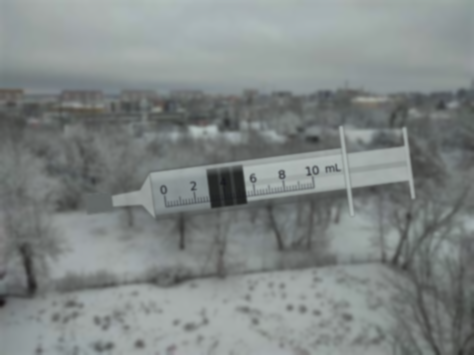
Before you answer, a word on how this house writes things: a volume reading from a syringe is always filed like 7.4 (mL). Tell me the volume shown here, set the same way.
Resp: 3 (mL)
